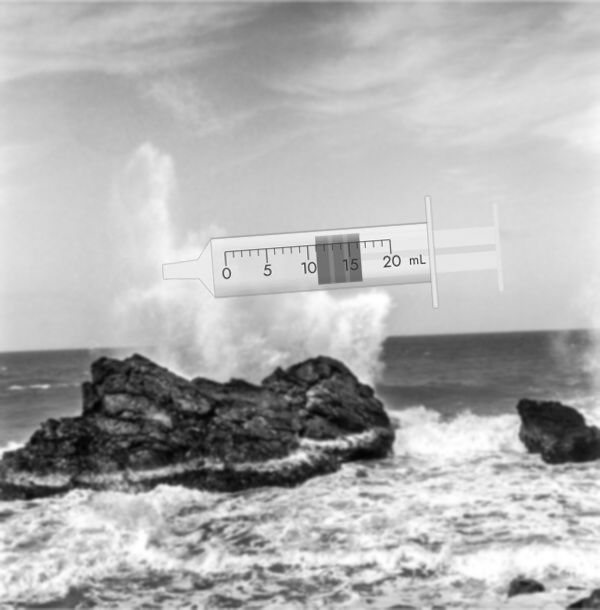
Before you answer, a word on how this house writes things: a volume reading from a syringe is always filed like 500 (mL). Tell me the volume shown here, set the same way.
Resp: 11 (mL)
